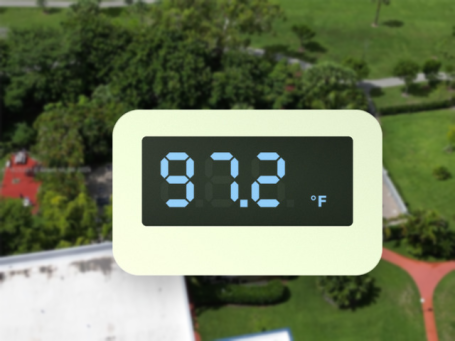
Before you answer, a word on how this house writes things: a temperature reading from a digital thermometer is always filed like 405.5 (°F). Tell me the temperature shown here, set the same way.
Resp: 97.2 (°F)
